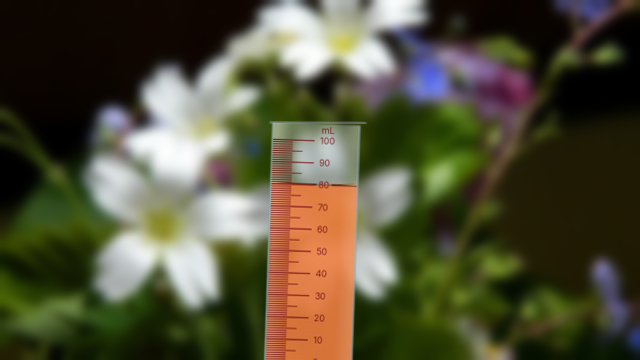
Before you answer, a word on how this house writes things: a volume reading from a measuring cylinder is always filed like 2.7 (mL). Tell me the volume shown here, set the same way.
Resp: 80 (mL)
